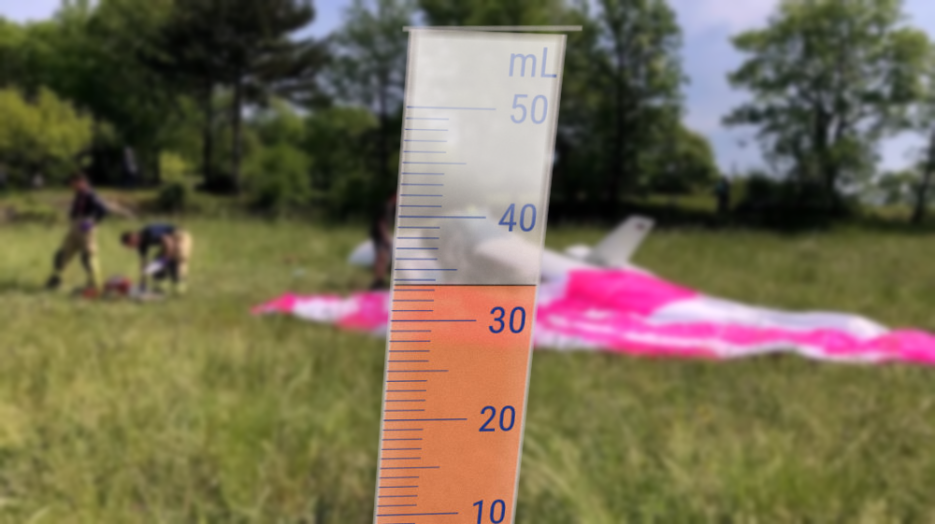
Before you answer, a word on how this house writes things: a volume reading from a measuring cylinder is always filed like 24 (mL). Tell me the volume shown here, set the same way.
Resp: 33.5 (mL)
